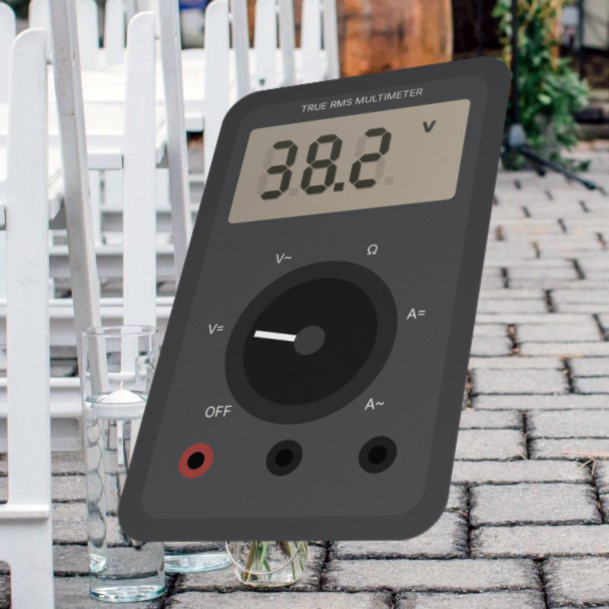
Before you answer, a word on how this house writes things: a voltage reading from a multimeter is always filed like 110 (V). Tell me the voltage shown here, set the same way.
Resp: 38.2 (V)
